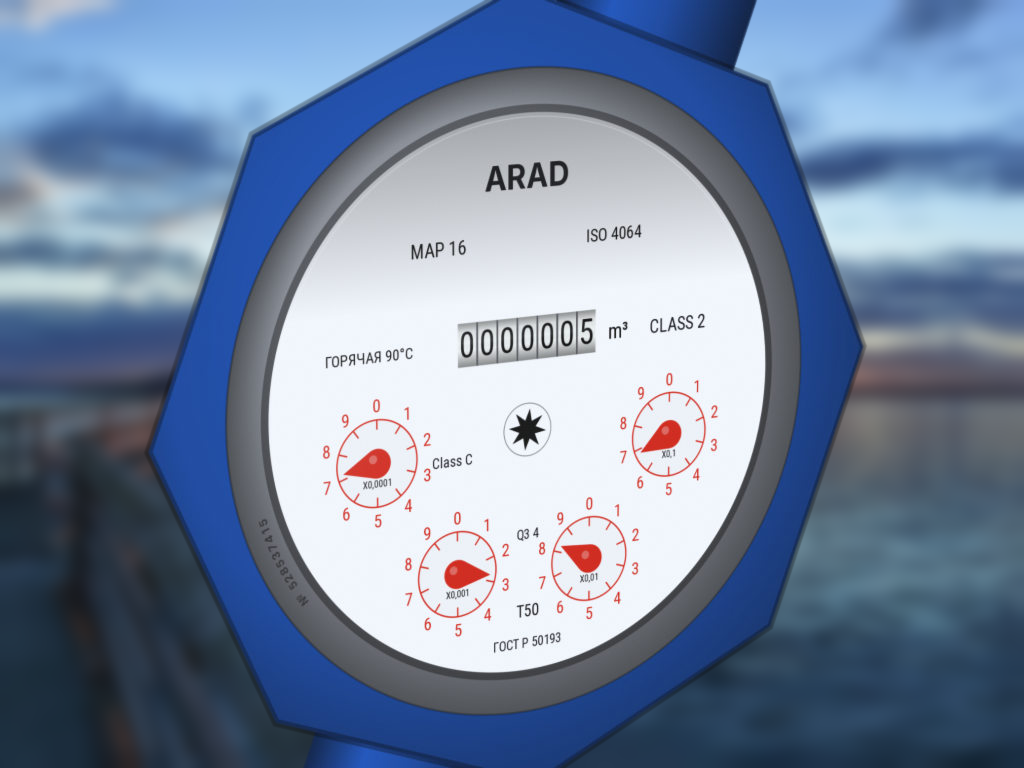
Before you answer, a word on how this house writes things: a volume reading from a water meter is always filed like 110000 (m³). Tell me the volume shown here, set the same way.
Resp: 5.6827 (m³)
